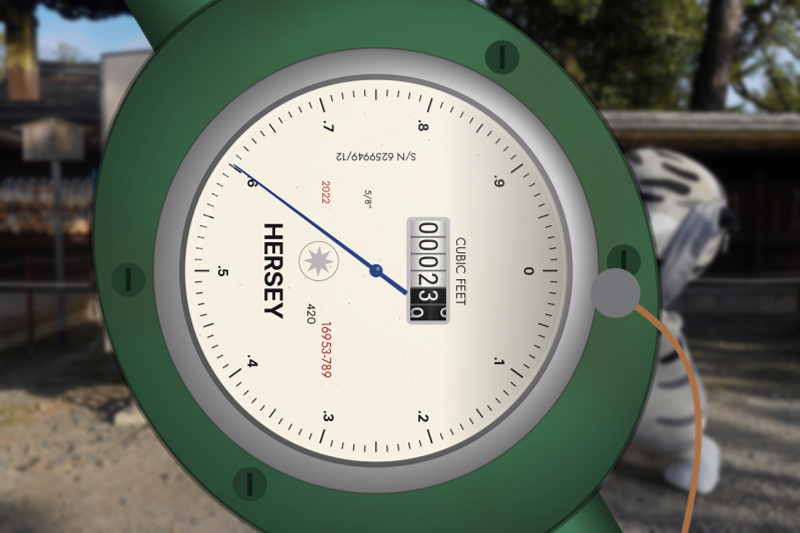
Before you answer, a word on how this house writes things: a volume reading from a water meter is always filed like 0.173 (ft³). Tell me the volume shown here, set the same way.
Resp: 238.60 (ft³)
